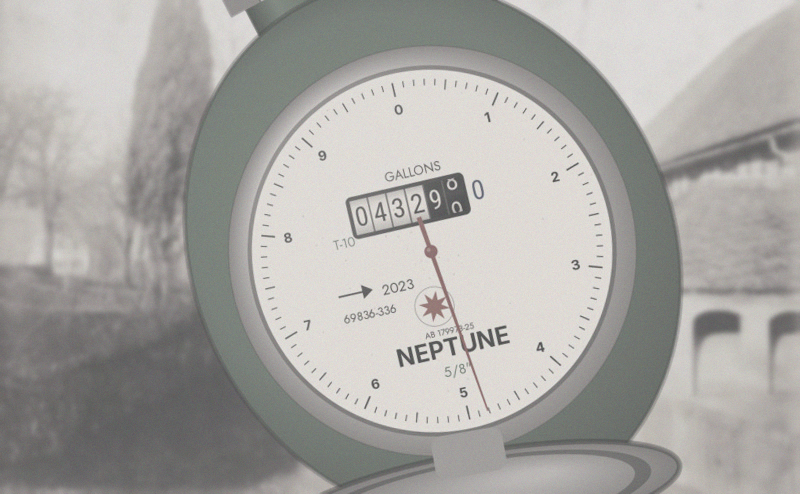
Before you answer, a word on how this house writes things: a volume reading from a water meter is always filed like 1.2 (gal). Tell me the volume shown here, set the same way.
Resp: 432984.8 (gal)
